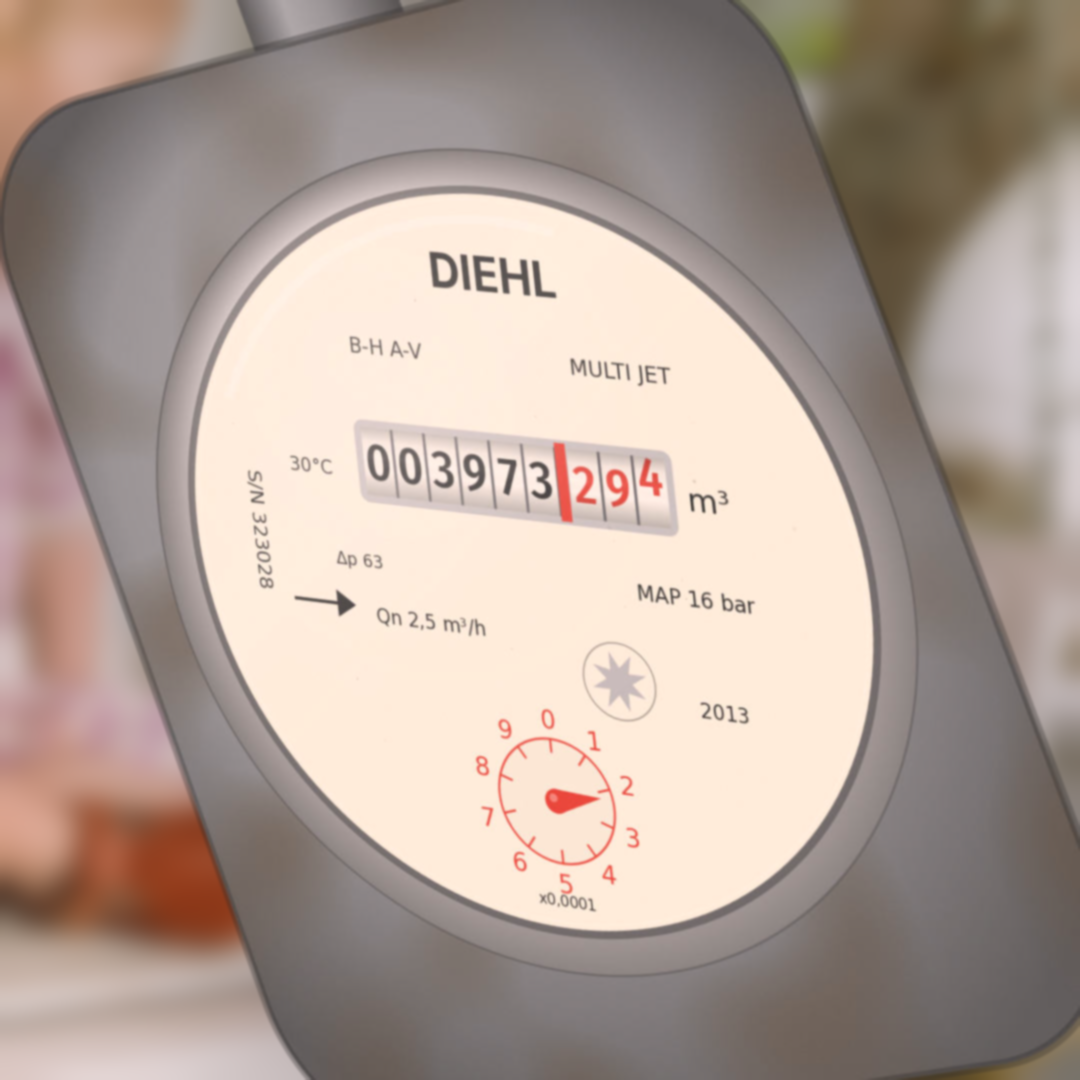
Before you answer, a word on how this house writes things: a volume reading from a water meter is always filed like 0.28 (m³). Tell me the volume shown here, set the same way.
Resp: 3973.2942 (m³)
